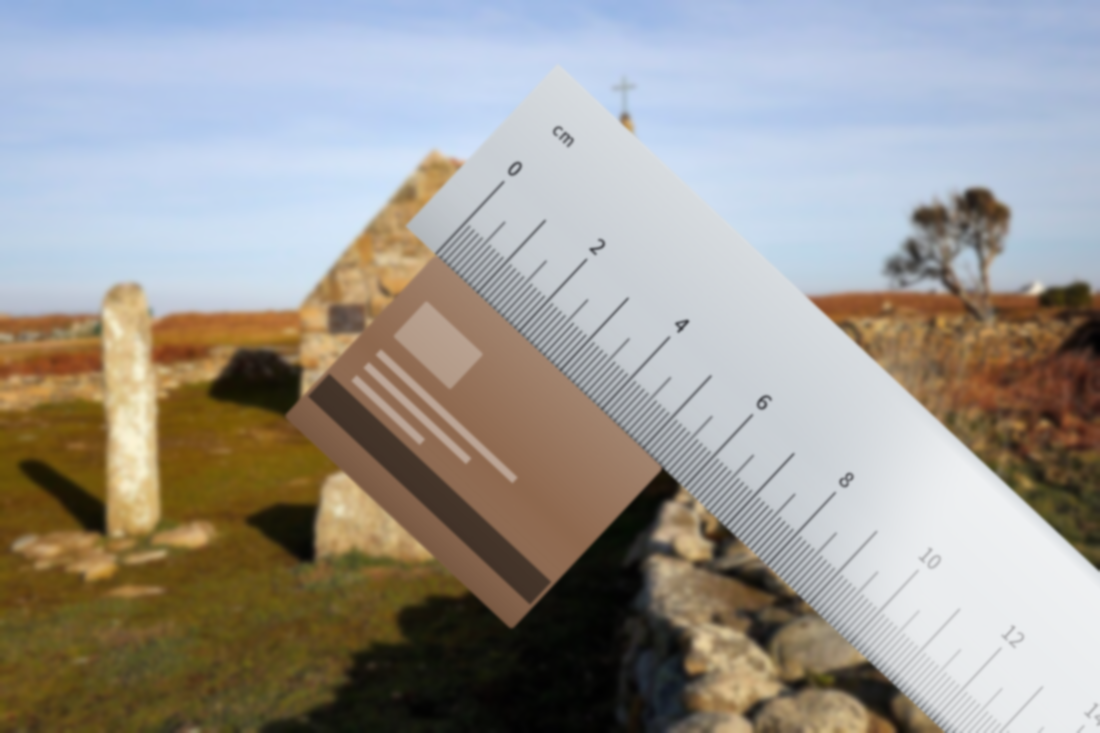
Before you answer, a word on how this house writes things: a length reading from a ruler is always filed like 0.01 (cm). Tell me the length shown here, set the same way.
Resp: 5.5 (cm)
